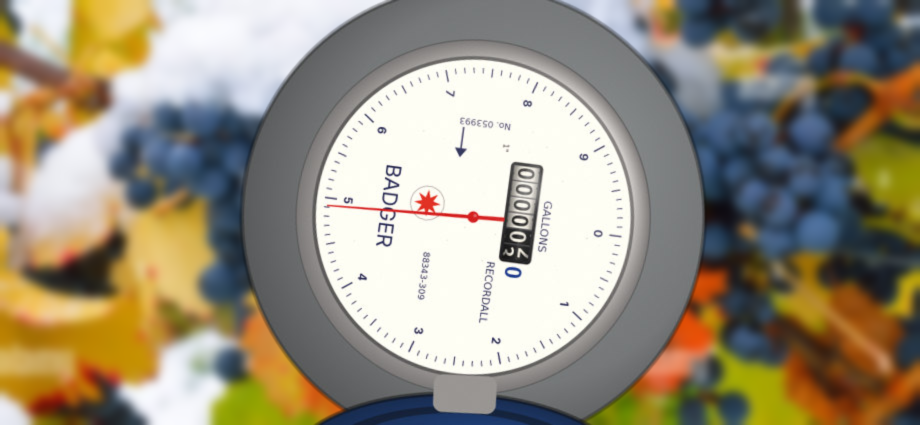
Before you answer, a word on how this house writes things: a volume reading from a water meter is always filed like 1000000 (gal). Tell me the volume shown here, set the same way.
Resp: 24.9 (gal)
